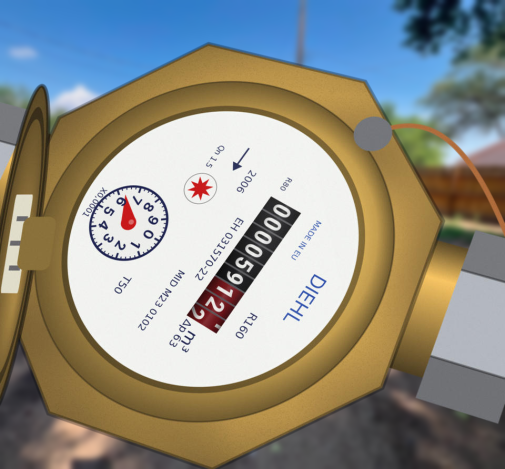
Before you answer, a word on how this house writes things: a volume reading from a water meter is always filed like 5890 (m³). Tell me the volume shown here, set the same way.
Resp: 59.1216 (m³)
